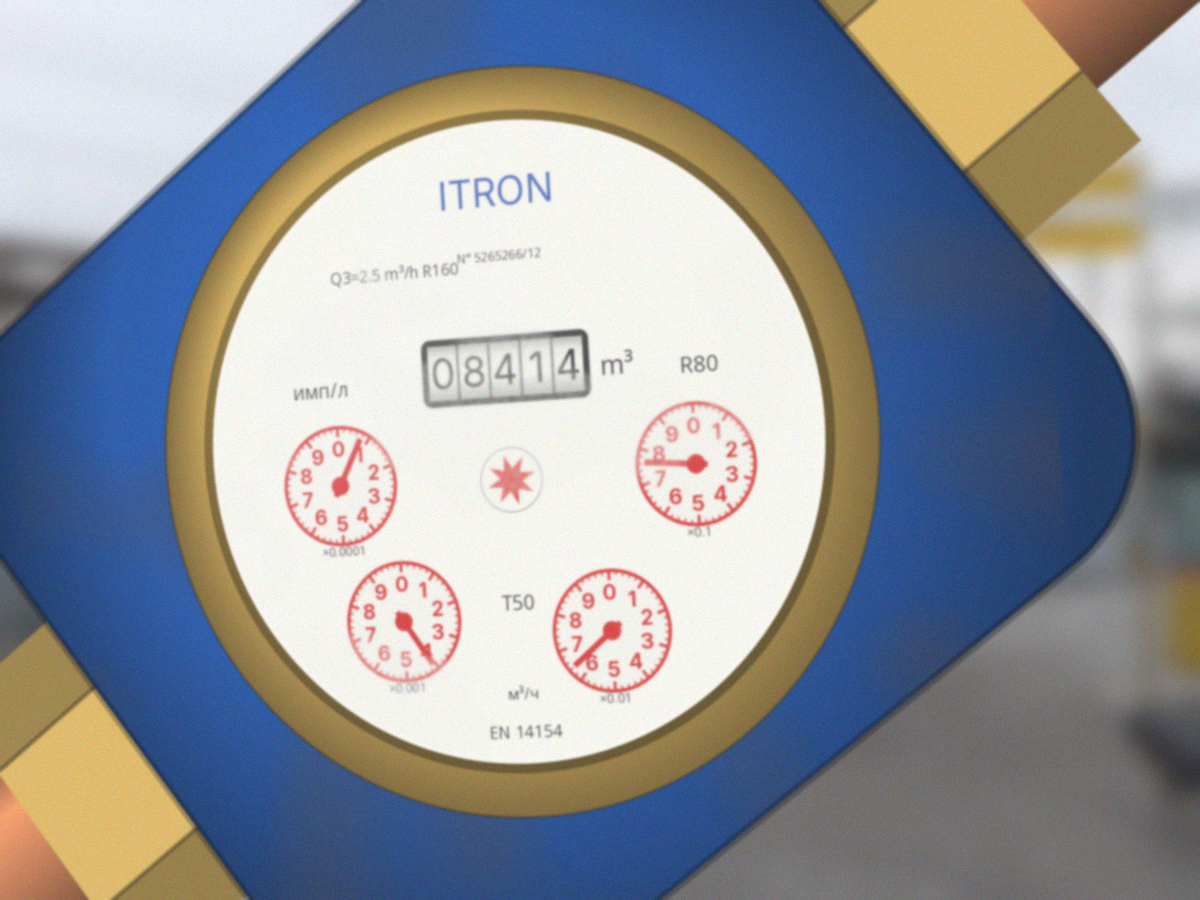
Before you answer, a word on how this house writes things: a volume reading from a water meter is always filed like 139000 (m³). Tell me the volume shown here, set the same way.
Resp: 8414.7640 (m³)
